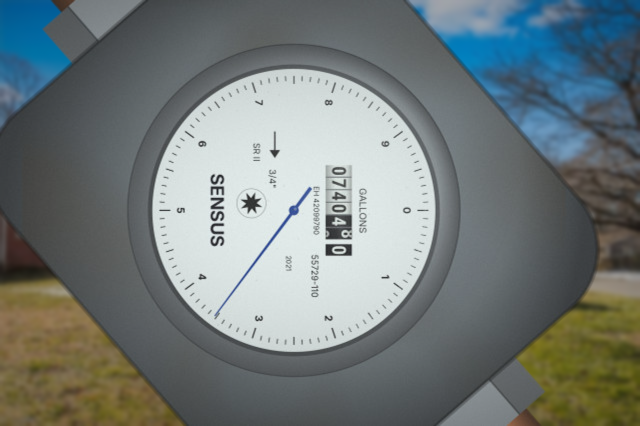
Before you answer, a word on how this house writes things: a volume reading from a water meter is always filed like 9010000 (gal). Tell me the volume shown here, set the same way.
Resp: 740483.5 (gal)
